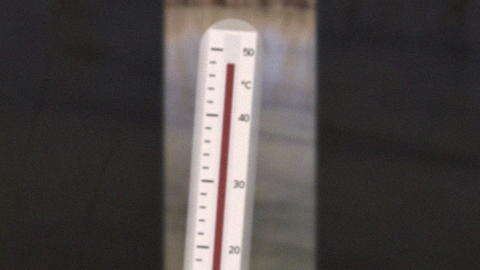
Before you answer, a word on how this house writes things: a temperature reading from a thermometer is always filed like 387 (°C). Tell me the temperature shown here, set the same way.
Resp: 48 (°C)
